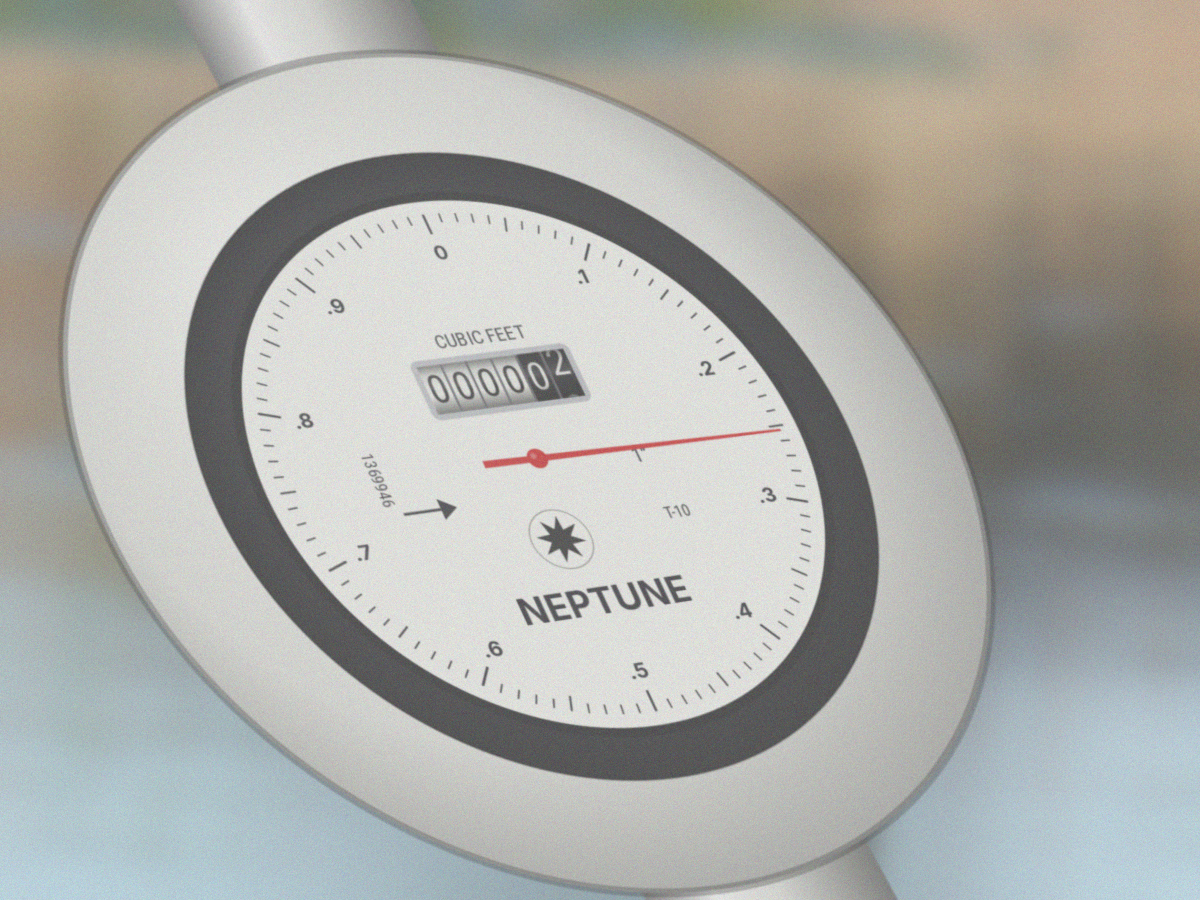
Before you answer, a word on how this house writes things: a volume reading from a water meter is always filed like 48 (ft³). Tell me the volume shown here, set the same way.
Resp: 2.25 (ft³)
